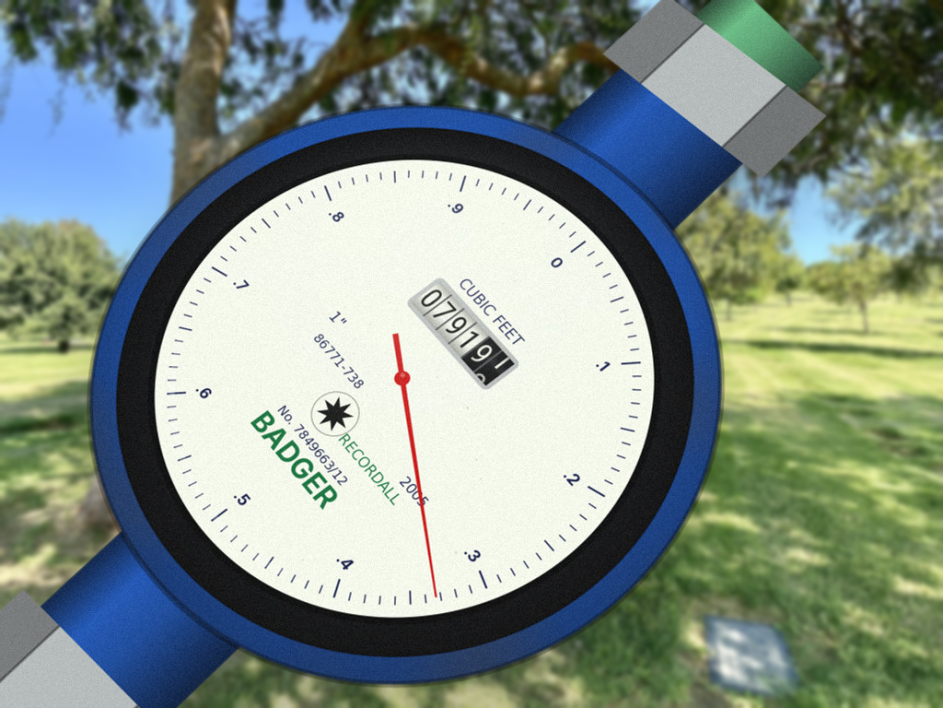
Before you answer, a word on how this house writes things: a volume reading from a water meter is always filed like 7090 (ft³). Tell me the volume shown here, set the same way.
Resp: 79191.33 (ft³)
